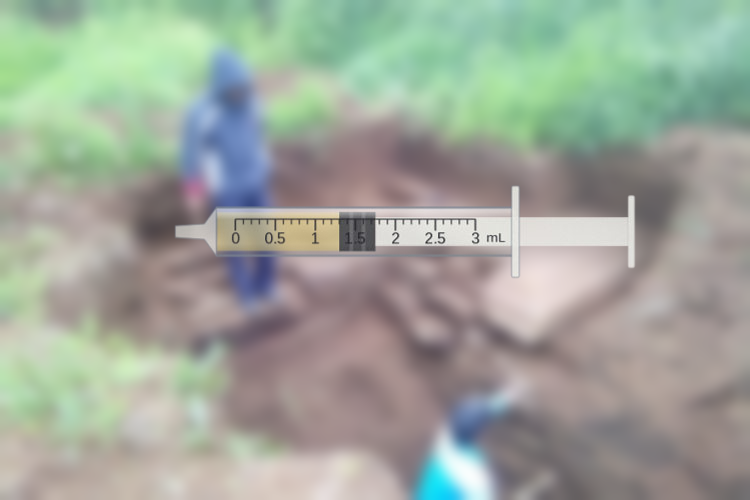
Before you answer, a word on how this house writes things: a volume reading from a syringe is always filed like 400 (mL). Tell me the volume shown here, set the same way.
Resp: 1.3 (mL)
